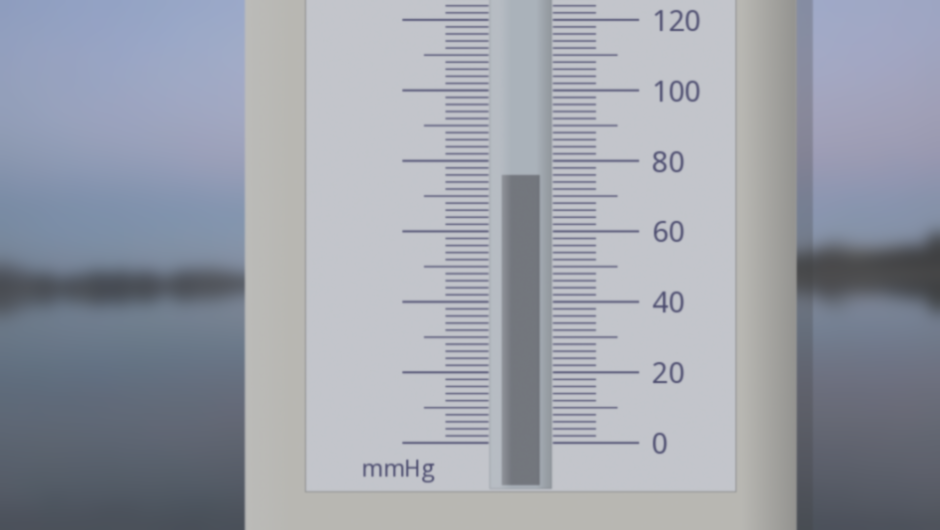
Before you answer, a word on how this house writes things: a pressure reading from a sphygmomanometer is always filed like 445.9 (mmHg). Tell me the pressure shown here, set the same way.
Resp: 76 (mmHg)
